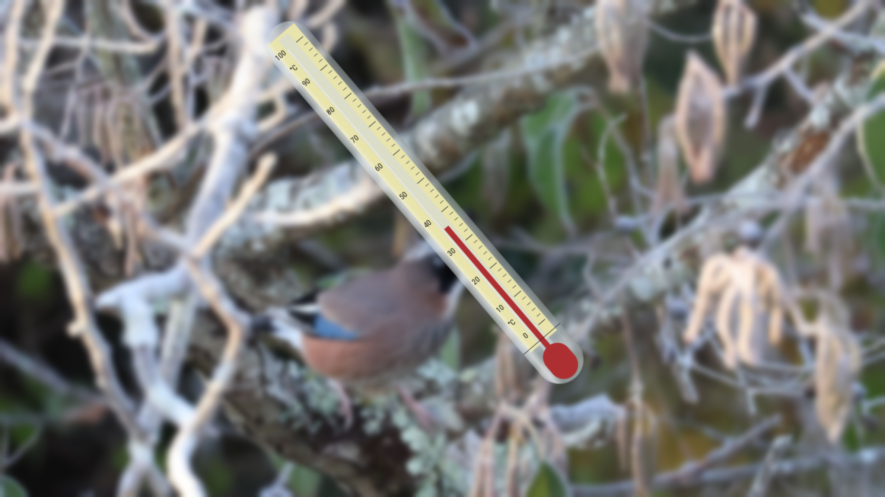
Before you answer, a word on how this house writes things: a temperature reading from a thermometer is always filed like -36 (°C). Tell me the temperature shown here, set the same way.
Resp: 36 (°C)
